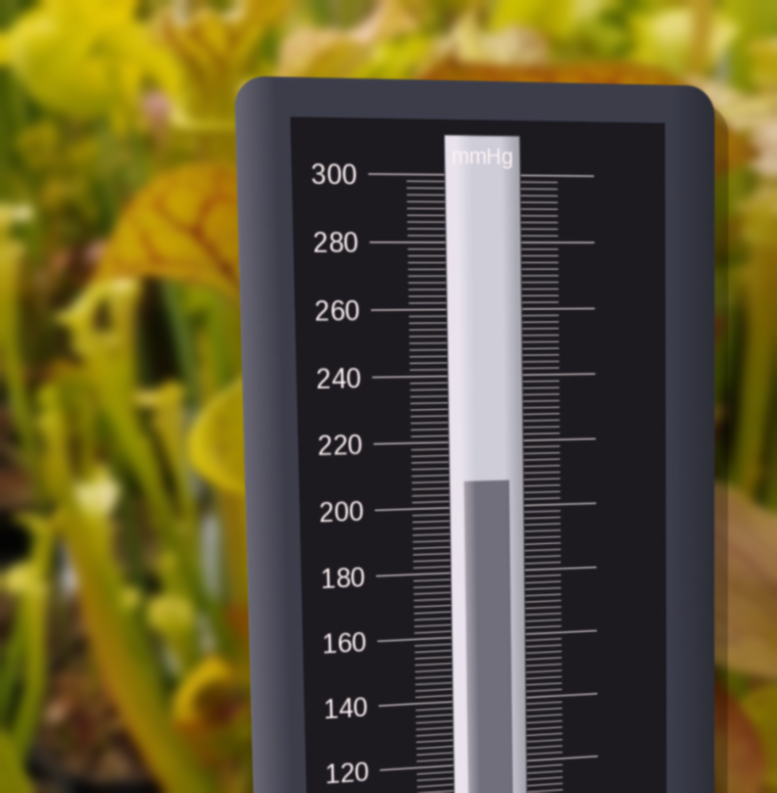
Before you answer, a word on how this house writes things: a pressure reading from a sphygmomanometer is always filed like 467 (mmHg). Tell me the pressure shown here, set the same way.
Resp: 208 (mmHg)
